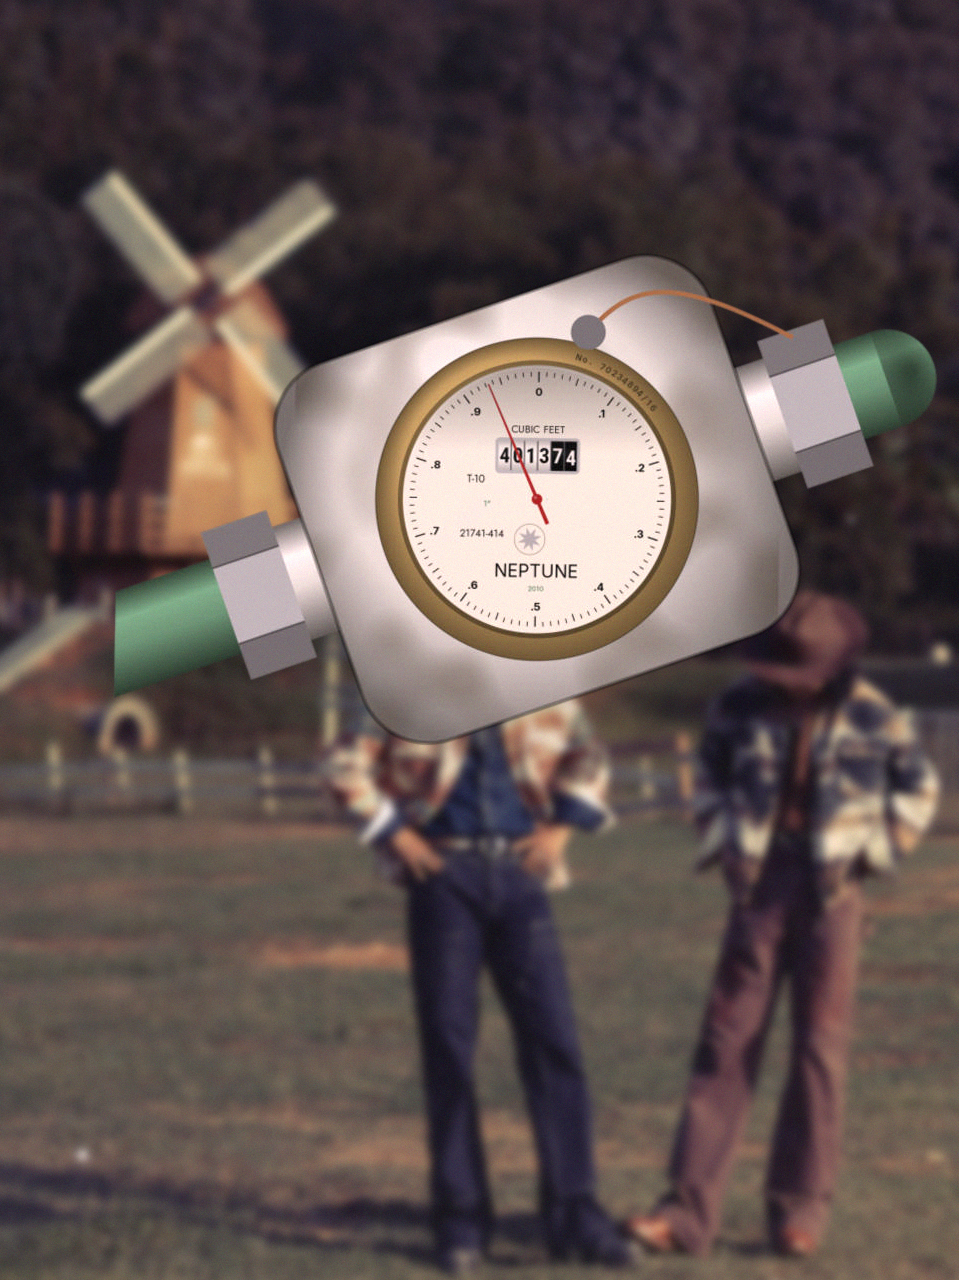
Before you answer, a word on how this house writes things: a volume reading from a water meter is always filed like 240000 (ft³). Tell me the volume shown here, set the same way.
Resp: 401373.93 (ft³)
